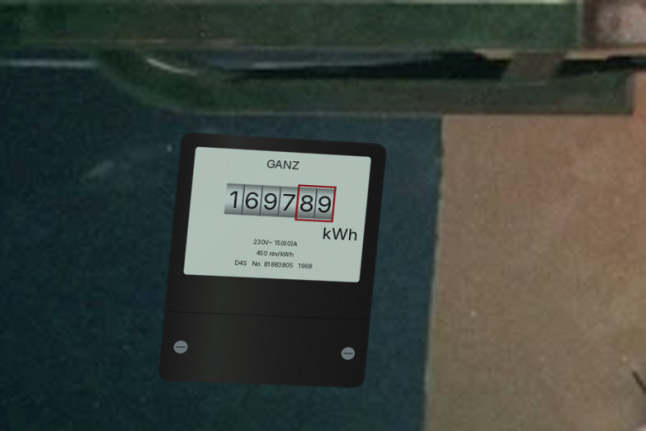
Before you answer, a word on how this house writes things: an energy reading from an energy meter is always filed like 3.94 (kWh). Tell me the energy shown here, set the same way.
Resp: 1697.89 (kWh)
